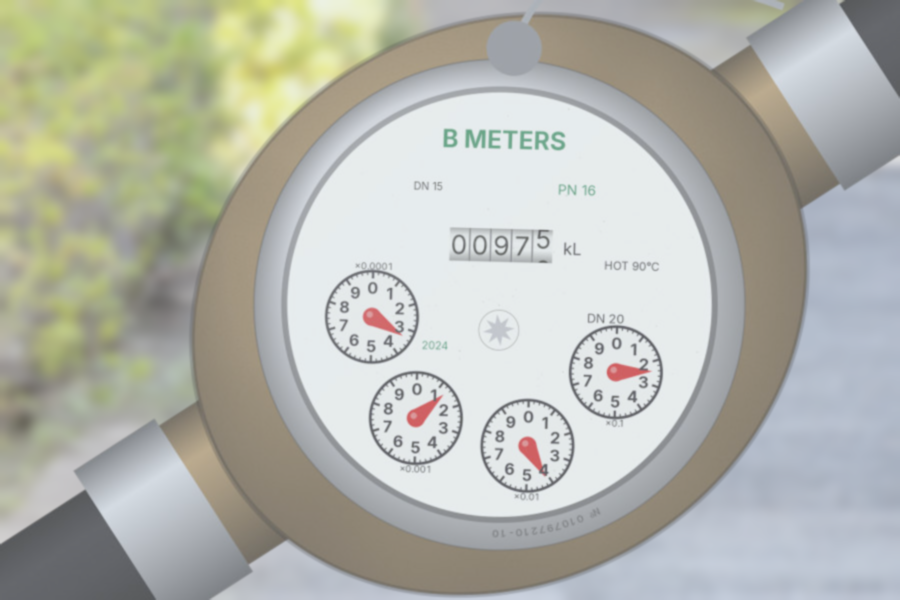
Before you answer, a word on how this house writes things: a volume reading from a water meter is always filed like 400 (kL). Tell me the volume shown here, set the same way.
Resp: 975.2413 (kL)
